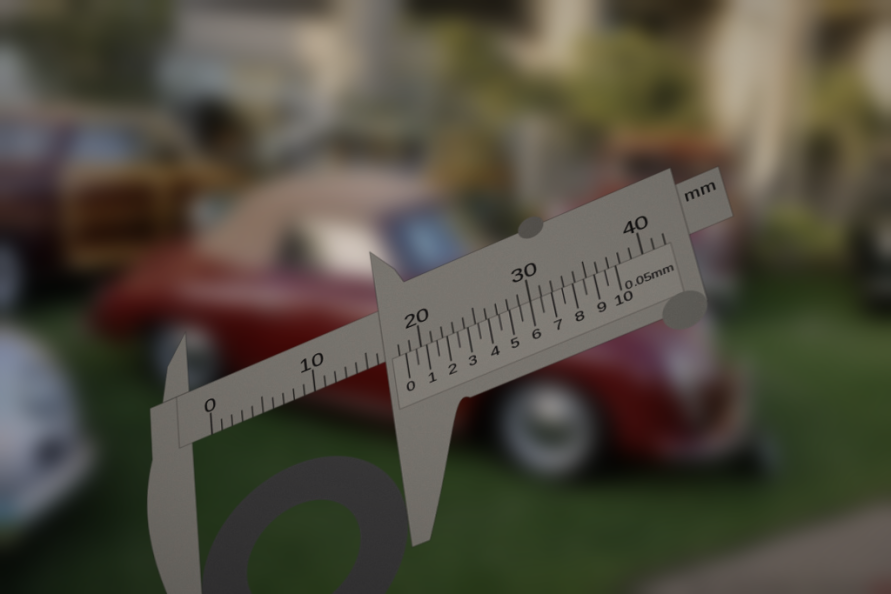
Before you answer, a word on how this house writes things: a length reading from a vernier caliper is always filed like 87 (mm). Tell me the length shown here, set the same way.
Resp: 18.6 (mm)
